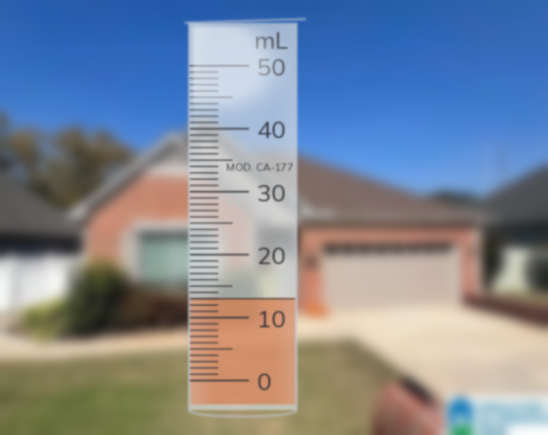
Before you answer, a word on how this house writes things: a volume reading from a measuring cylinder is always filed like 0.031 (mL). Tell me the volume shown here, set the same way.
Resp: 13 (mL)
